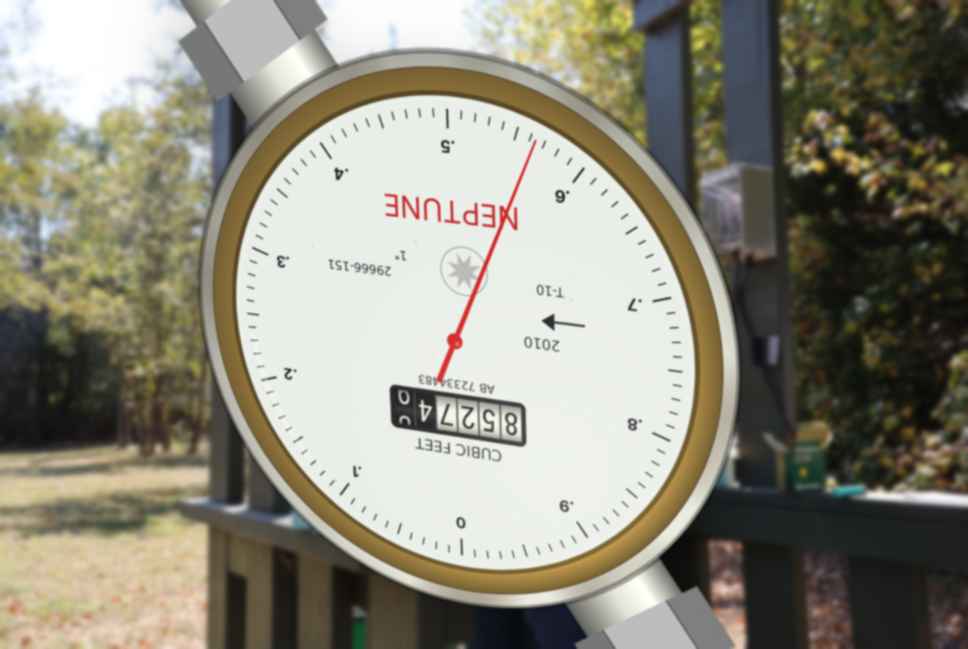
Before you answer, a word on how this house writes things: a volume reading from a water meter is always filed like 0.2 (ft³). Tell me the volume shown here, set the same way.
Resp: 852748.56 (ft³)
